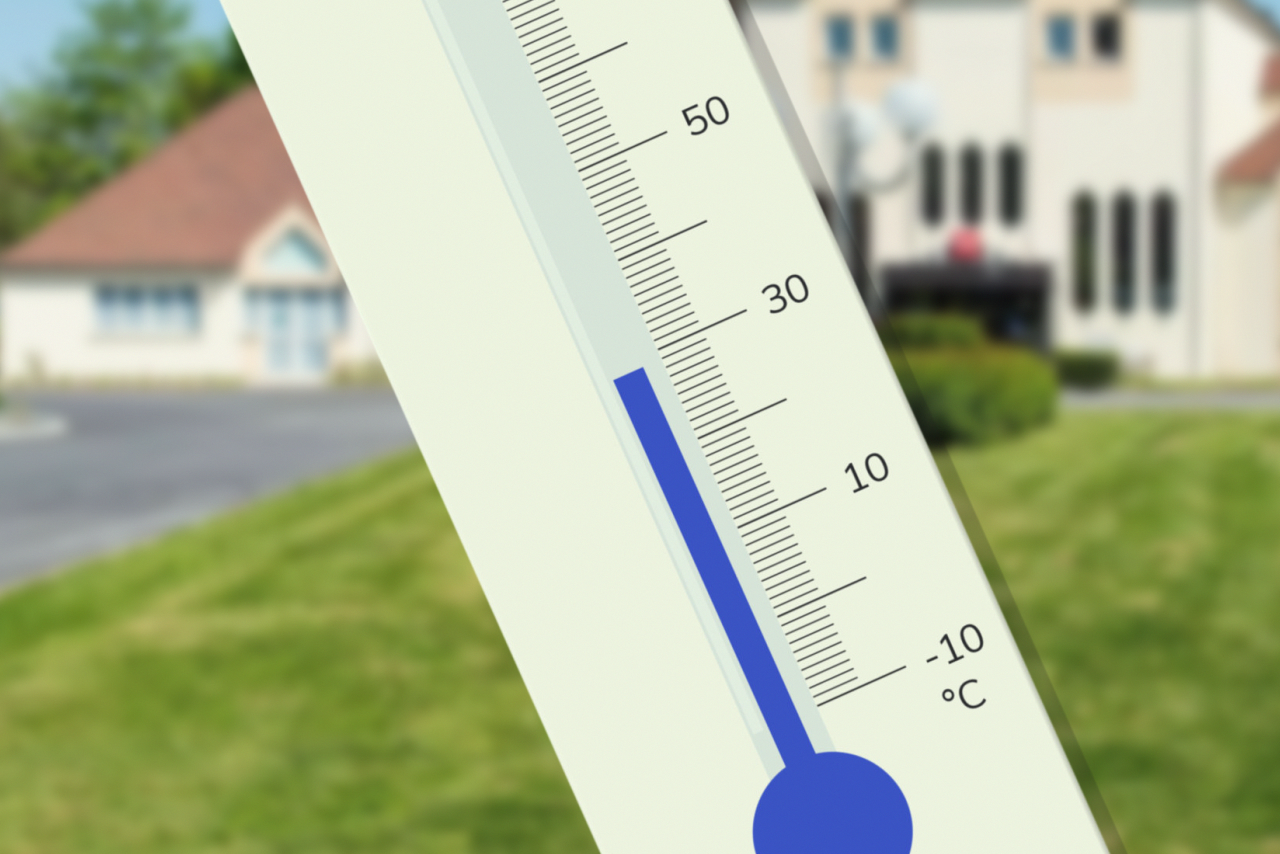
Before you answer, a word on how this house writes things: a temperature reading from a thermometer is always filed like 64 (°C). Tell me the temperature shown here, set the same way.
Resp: 29 (°C)
